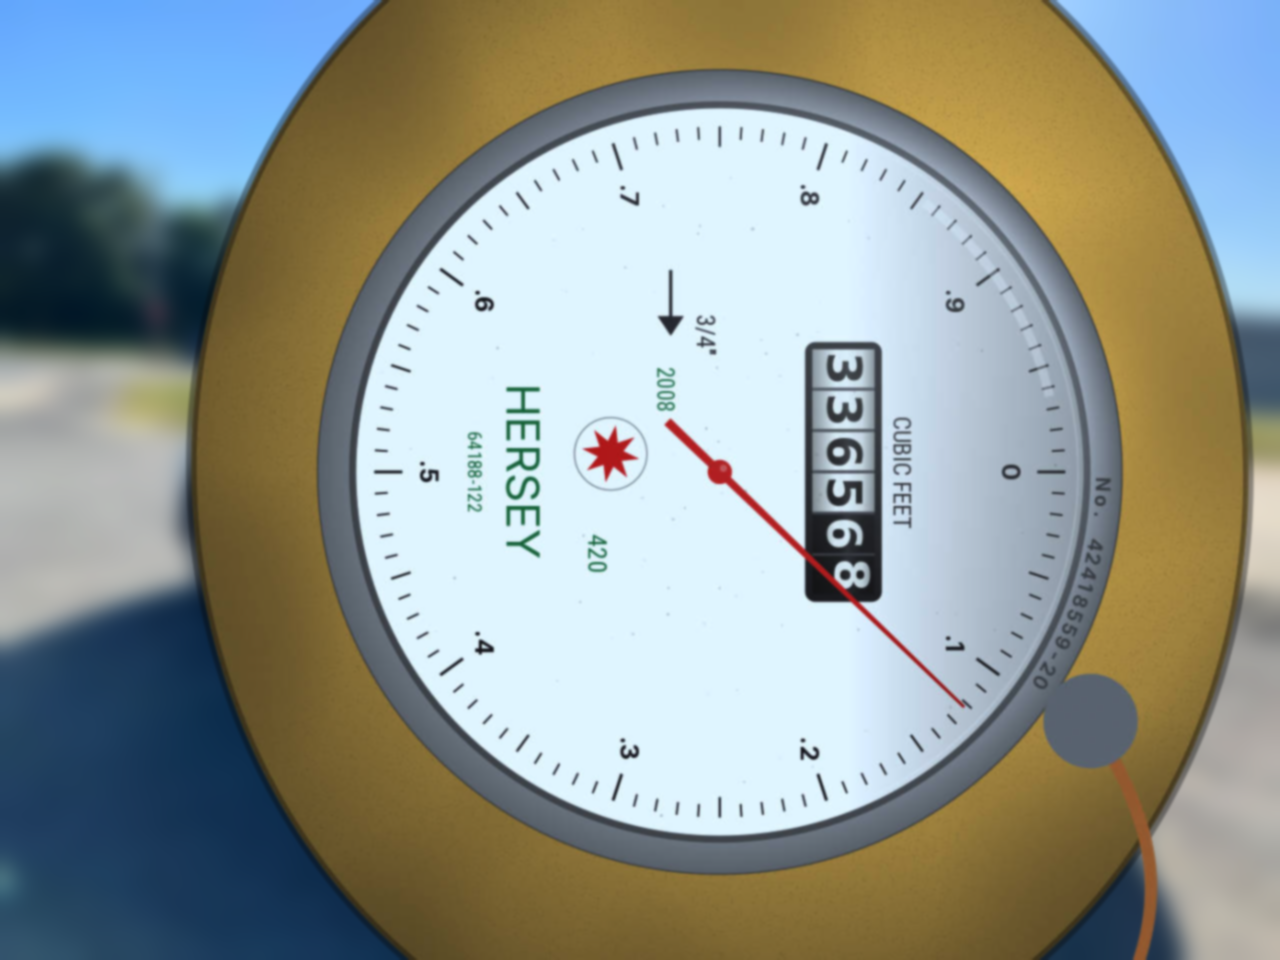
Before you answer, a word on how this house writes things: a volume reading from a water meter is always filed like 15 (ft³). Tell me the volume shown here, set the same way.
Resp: 336568.12 (ft³)
